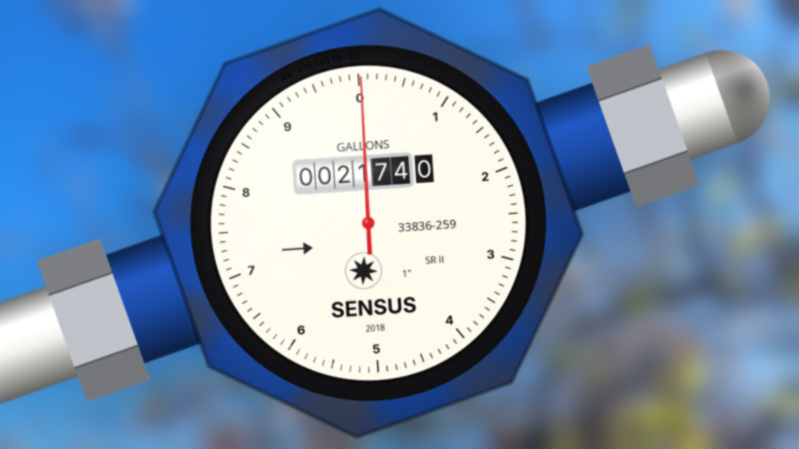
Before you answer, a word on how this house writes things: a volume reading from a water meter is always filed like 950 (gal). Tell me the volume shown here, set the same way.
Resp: 21740.0 (gal)
